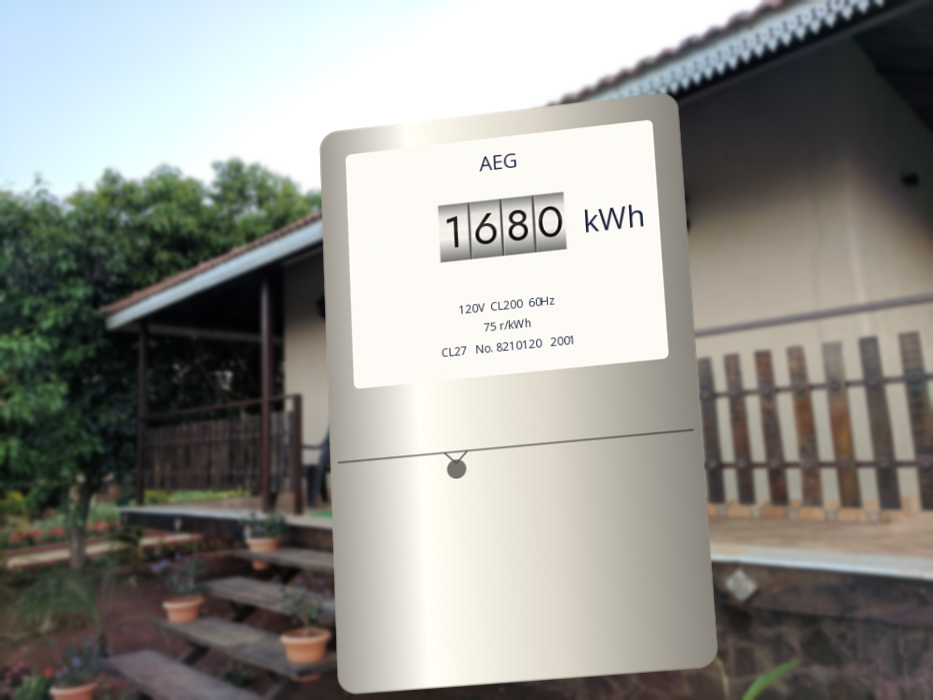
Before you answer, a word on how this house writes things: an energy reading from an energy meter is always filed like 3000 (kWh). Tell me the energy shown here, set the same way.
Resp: 1680 (kWh)
